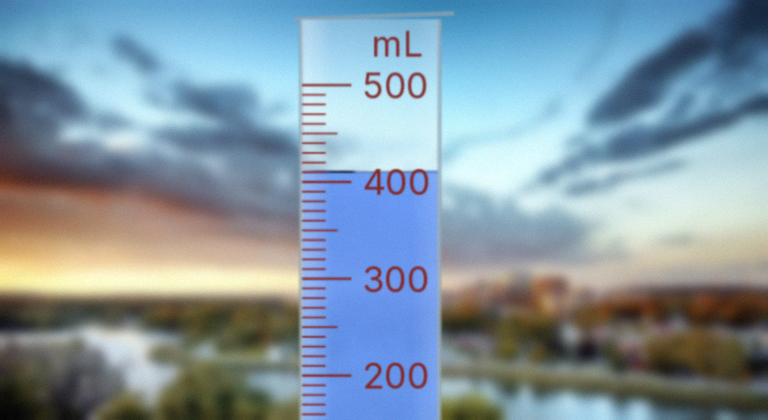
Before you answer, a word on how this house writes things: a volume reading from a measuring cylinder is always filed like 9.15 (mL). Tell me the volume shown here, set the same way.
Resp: 410 (mL)
